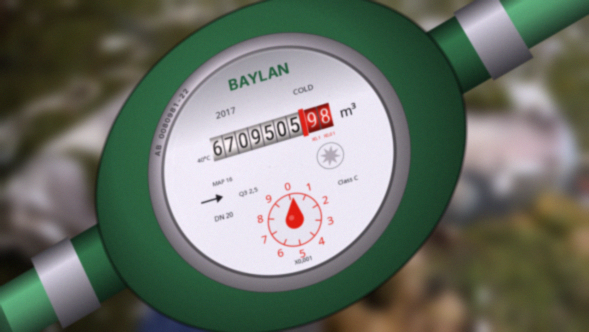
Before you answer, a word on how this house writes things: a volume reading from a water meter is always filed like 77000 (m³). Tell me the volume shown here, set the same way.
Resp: 6709505.980 (m³)
